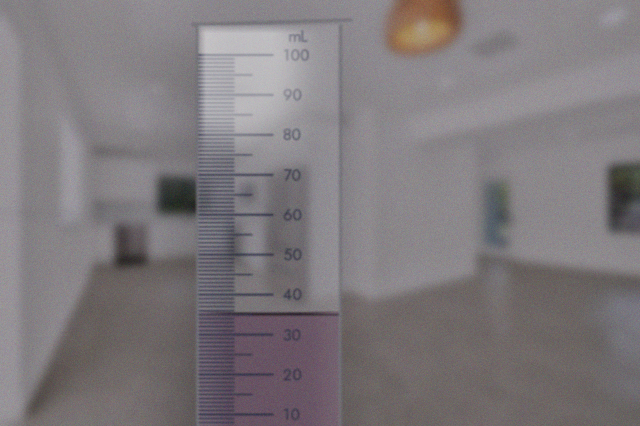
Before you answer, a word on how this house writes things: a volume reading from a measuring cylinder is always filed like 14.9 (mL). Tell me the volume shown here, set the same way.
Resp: 35 (mL)
